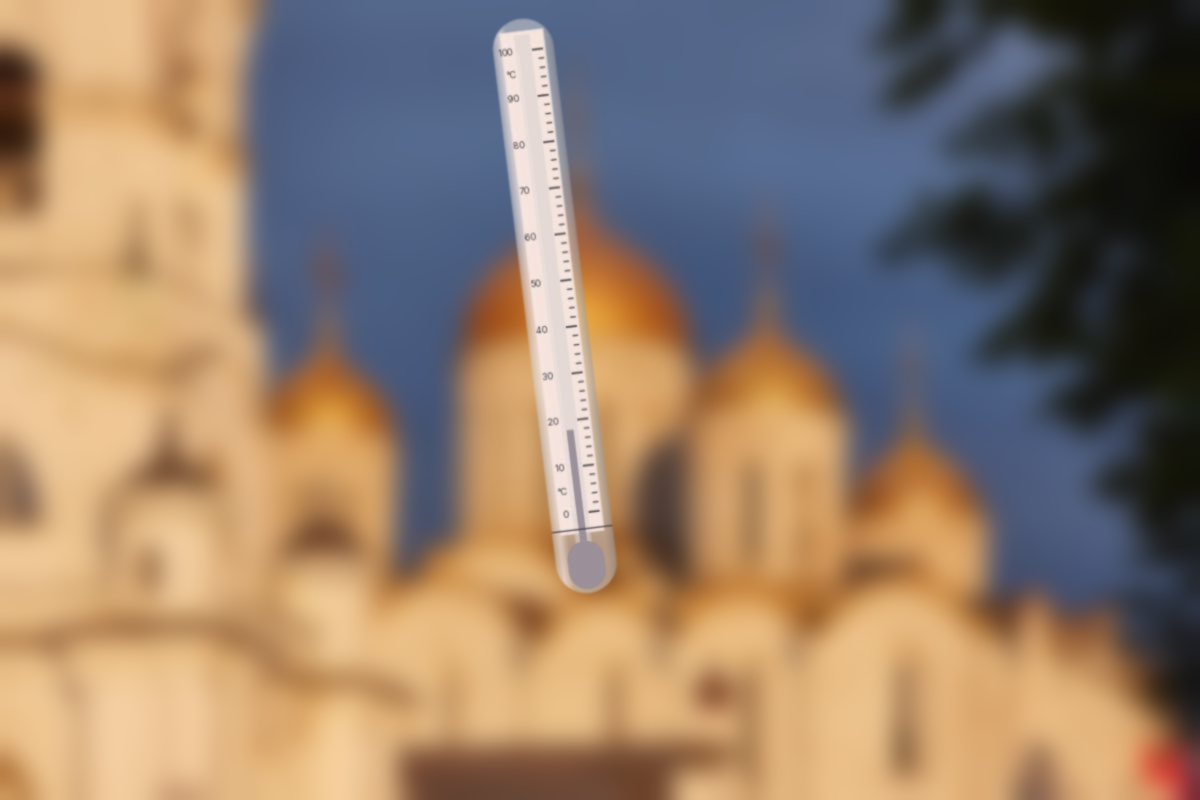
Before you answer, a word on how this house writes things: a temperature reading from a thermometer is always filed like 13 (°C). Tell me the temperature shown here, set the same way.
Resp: 18 (°C)
